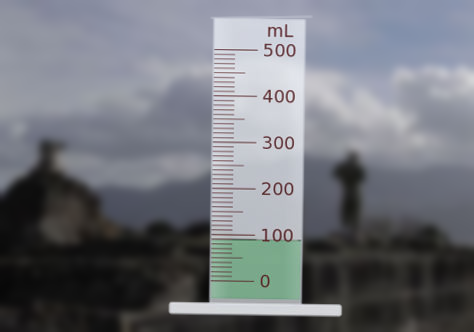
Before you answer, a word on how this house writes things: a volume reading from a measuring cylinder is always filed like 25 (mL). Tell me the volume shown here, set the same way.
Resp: 90 (mL)
